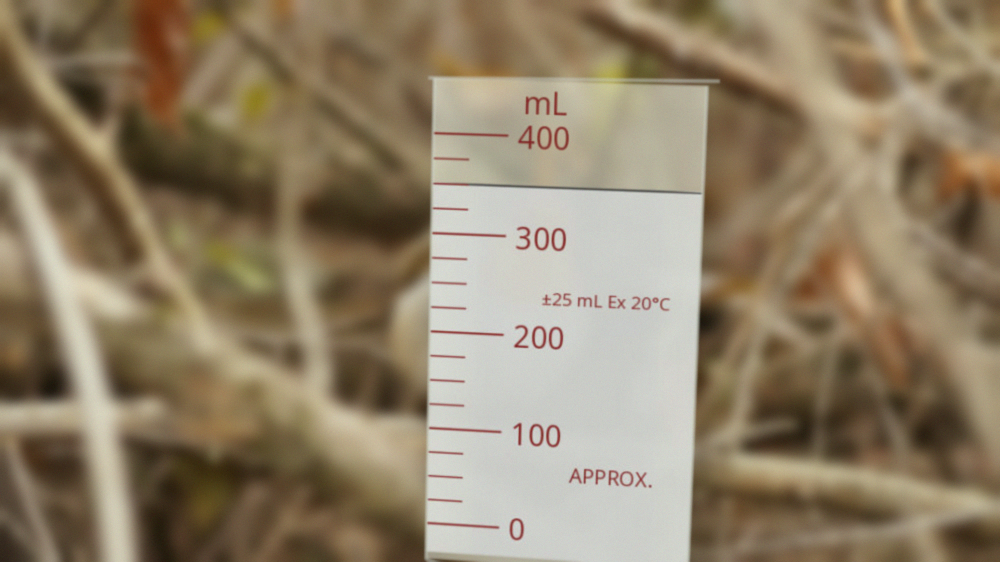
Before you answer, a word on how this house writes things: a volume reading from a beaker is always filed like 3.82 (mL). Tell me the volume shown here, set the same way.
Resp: 350 (mL)
